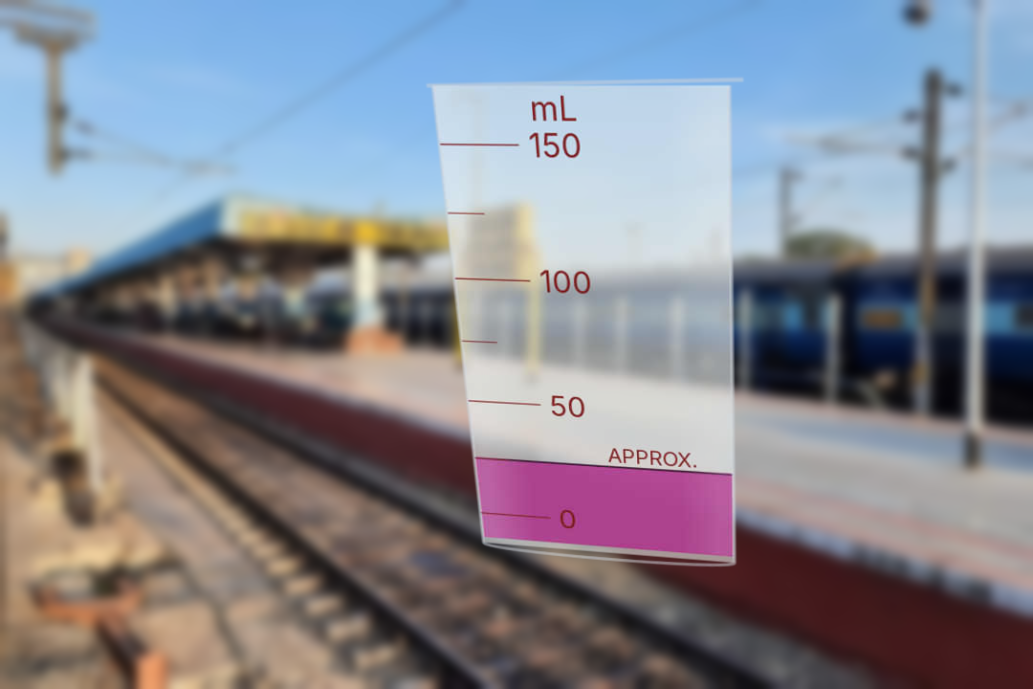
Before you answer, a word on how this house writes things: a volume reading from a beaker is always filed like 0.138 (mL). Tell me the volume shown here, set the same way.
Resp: 25 (mL)
